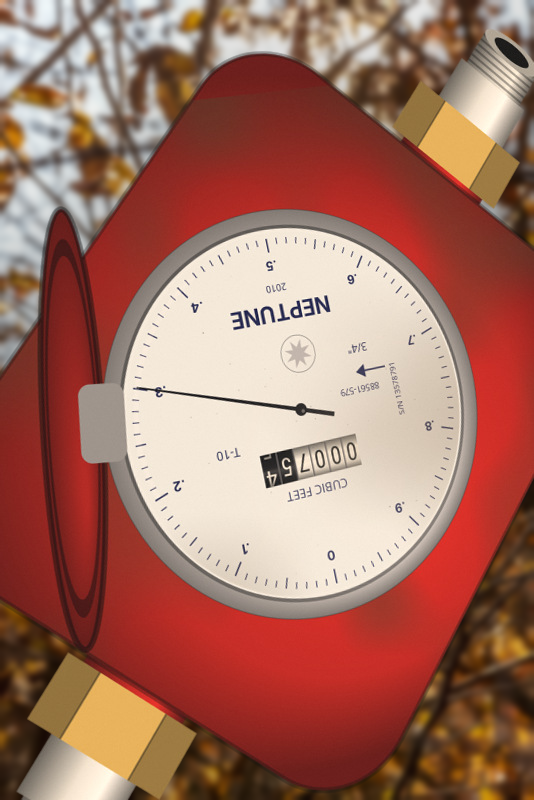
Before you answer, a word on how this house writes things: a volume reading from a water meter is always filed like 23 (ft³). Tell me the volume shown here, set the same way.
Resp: 754.30 (ft³)
